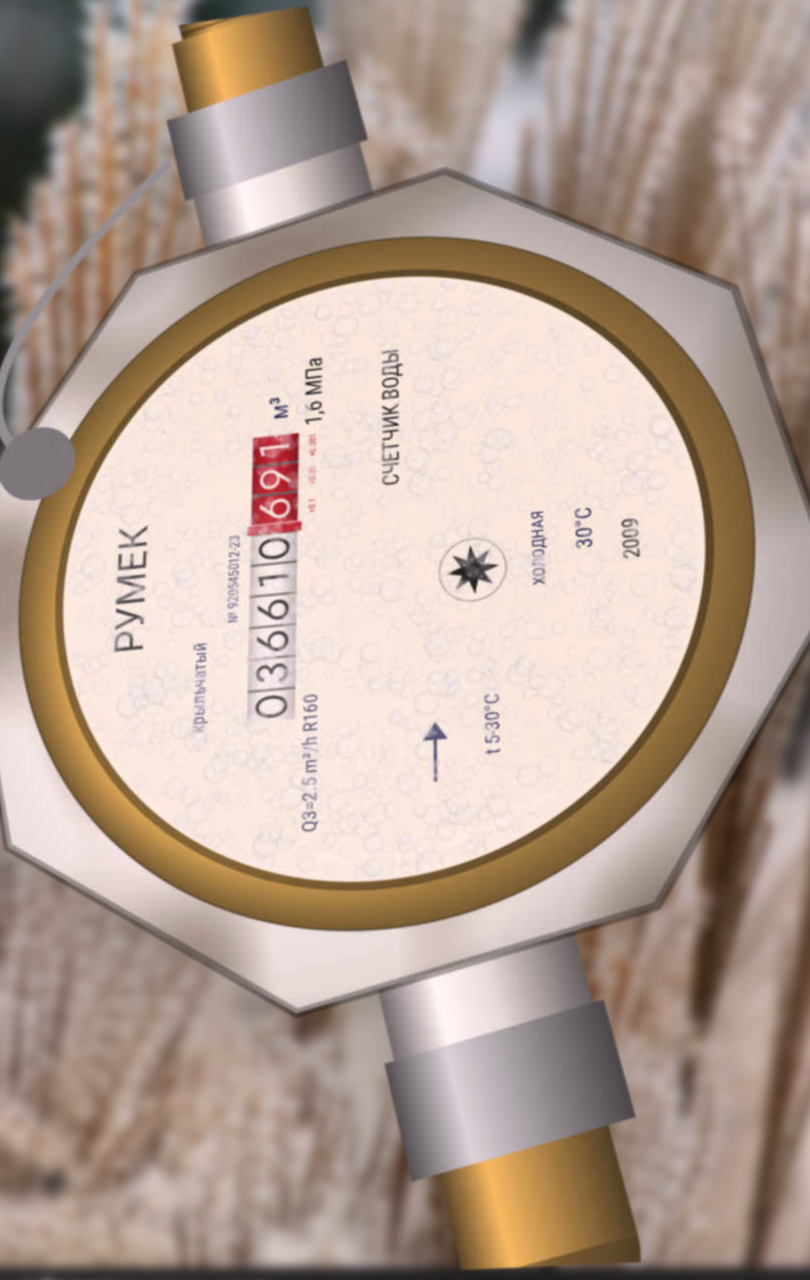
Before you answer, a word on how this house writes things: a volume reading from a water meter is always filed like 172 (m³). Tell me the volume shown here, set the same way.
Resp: 36610.691 (m³)
